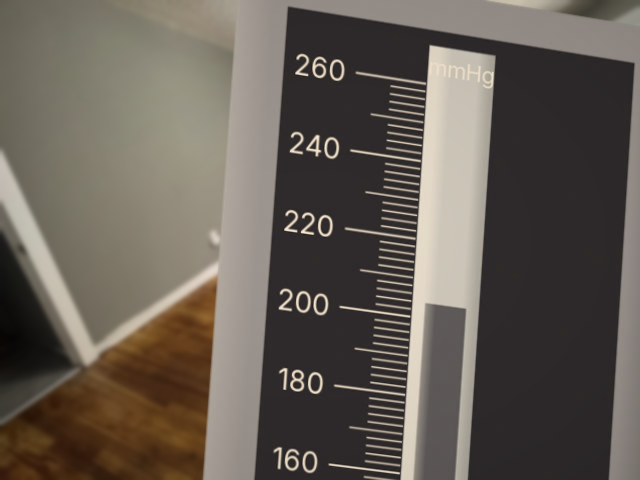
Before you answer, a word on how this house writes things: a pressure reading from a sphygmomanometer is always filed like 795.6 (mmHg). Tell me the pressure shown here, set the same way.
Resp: 204 (mmHg)
